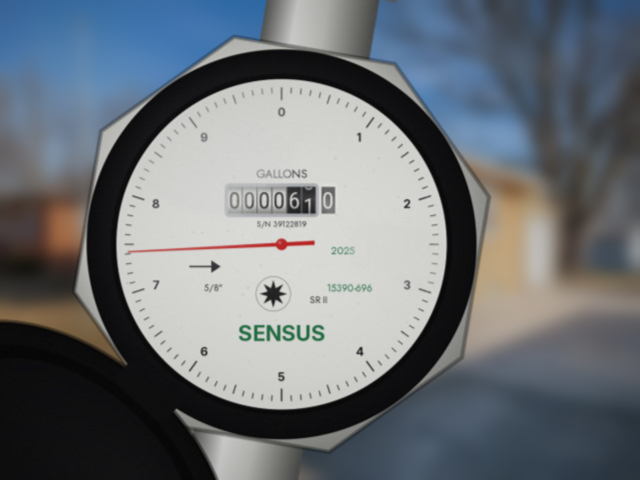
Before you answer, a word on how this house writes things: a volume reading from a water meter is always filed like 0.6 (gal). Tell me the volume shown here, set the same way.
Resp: 607.4 (gal)
